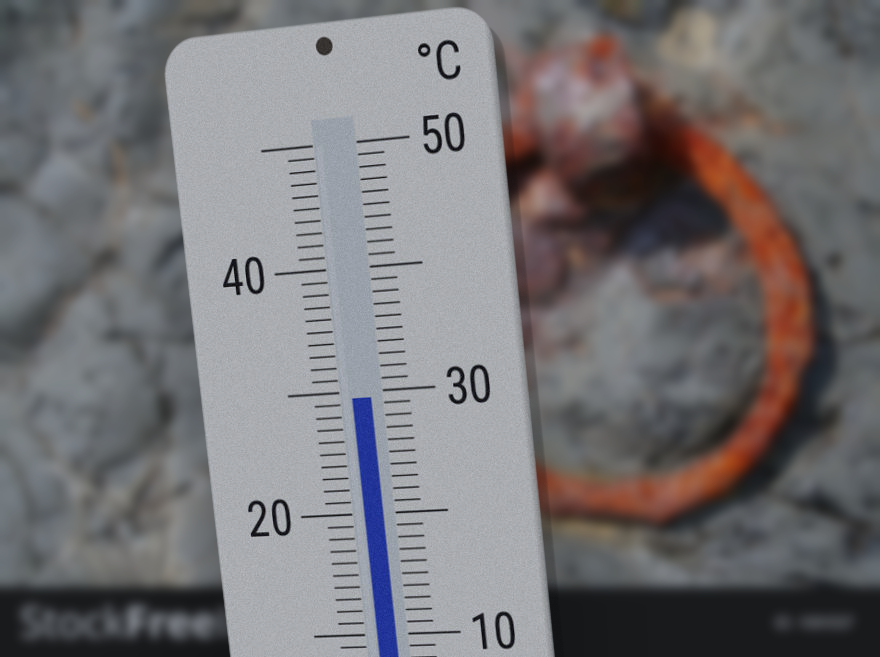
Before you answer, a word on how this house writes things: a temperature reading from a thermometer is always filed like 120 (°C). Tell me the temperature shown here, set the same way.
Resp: 29.5 (°C)
